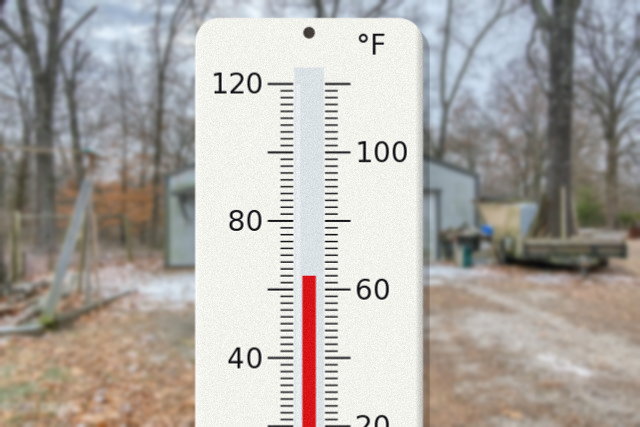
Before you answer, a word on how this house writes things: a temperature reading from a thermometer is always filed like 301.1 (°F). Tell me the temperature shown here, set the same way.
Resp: 64 (°F)
